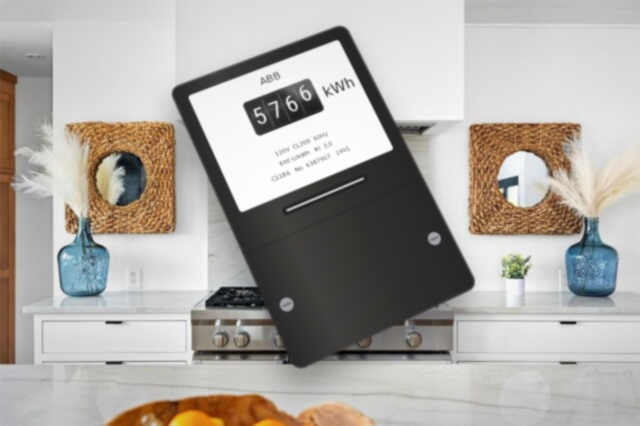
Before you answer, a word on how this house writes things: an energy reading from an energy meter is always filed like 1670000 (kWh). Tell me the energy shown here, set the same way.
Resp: 5766 (kWh)
